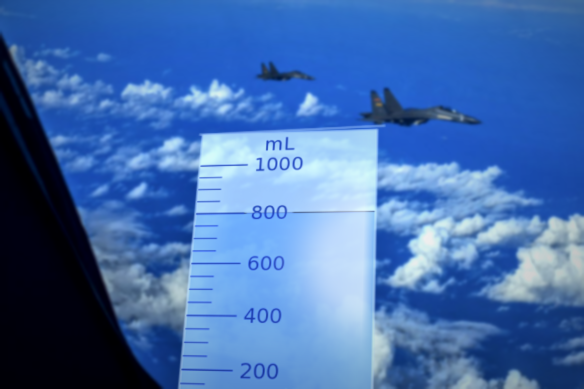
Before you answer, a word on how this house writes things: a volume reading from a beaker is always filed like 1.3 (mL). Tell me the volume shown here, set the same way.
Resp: 800 (mL)
